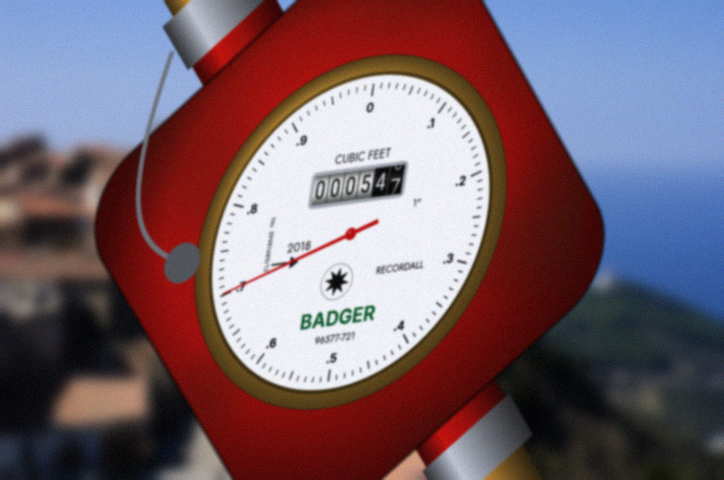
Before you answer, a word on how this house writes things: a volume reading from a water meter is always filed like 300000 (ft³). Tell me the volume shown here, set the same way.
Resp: 546.70 (ft³)
